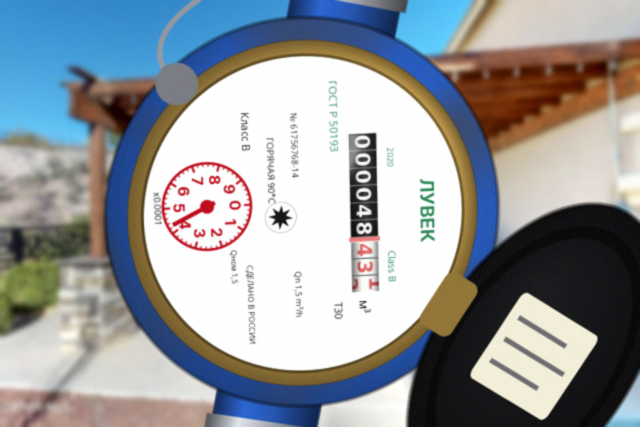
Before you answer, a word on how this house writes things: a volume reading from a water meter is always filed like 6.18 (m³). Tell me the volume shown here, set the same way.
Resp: 48.4314 (m³)
